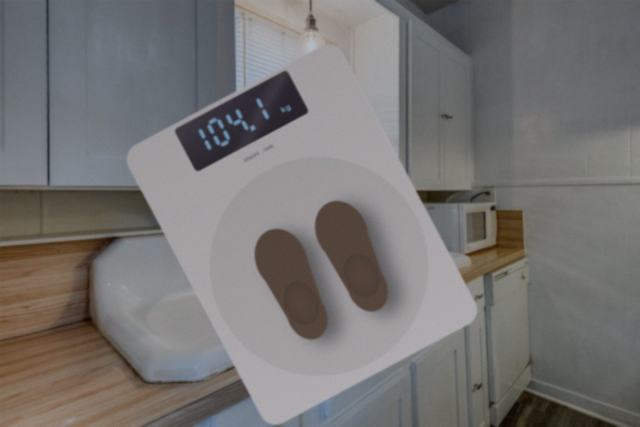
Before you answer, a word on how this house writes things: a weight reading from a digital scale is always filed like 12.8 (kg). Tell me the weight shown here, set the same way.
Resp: 104.1 (kg)
